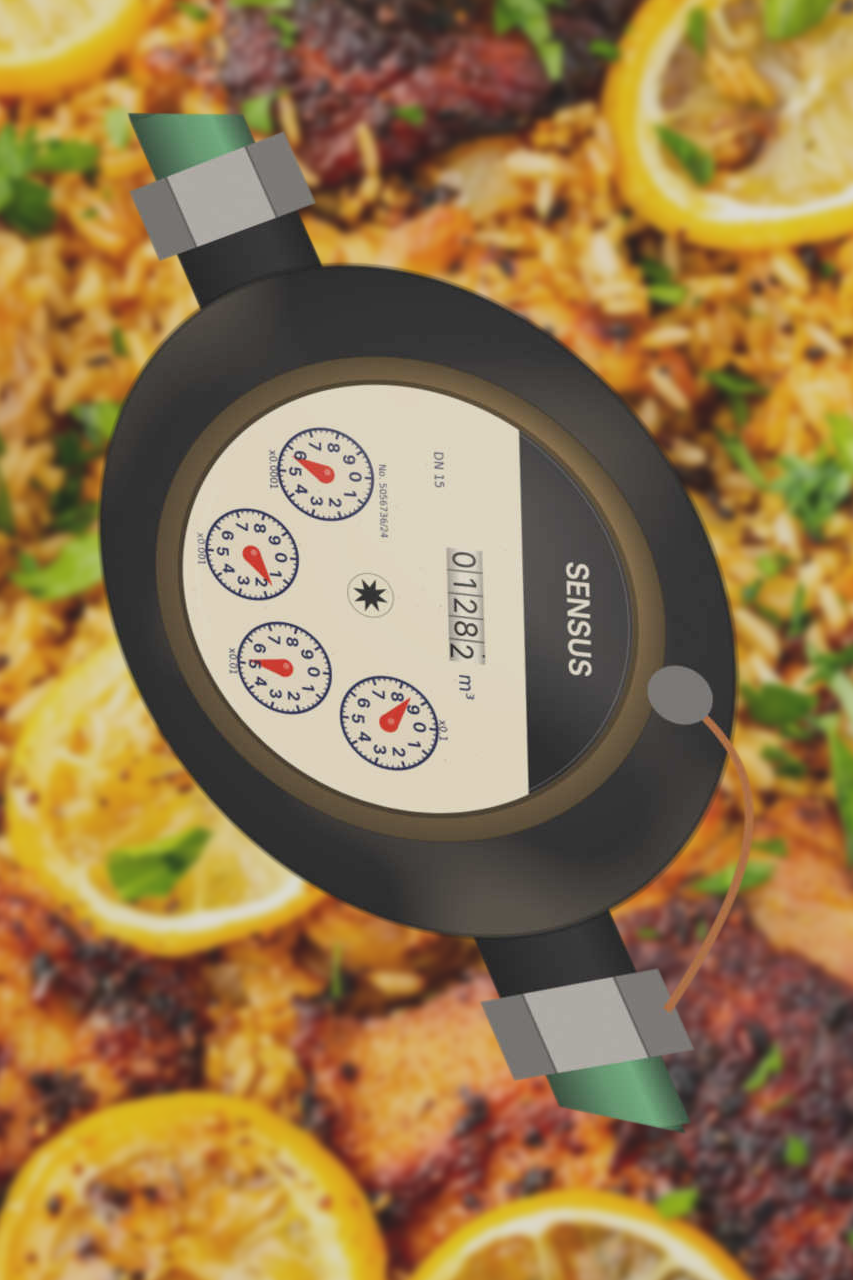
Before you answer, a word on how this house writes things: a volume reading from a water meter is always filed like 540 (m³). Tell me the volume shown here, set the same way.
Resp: 1281.8515 (m³)
